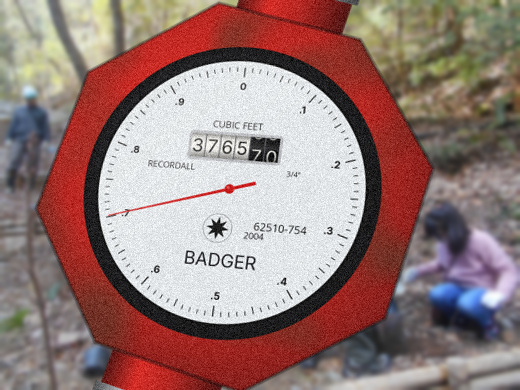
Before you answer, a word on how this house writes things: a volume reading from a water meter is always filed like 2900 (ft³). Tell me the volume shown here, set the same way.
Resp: 376569.70 (ft³)
